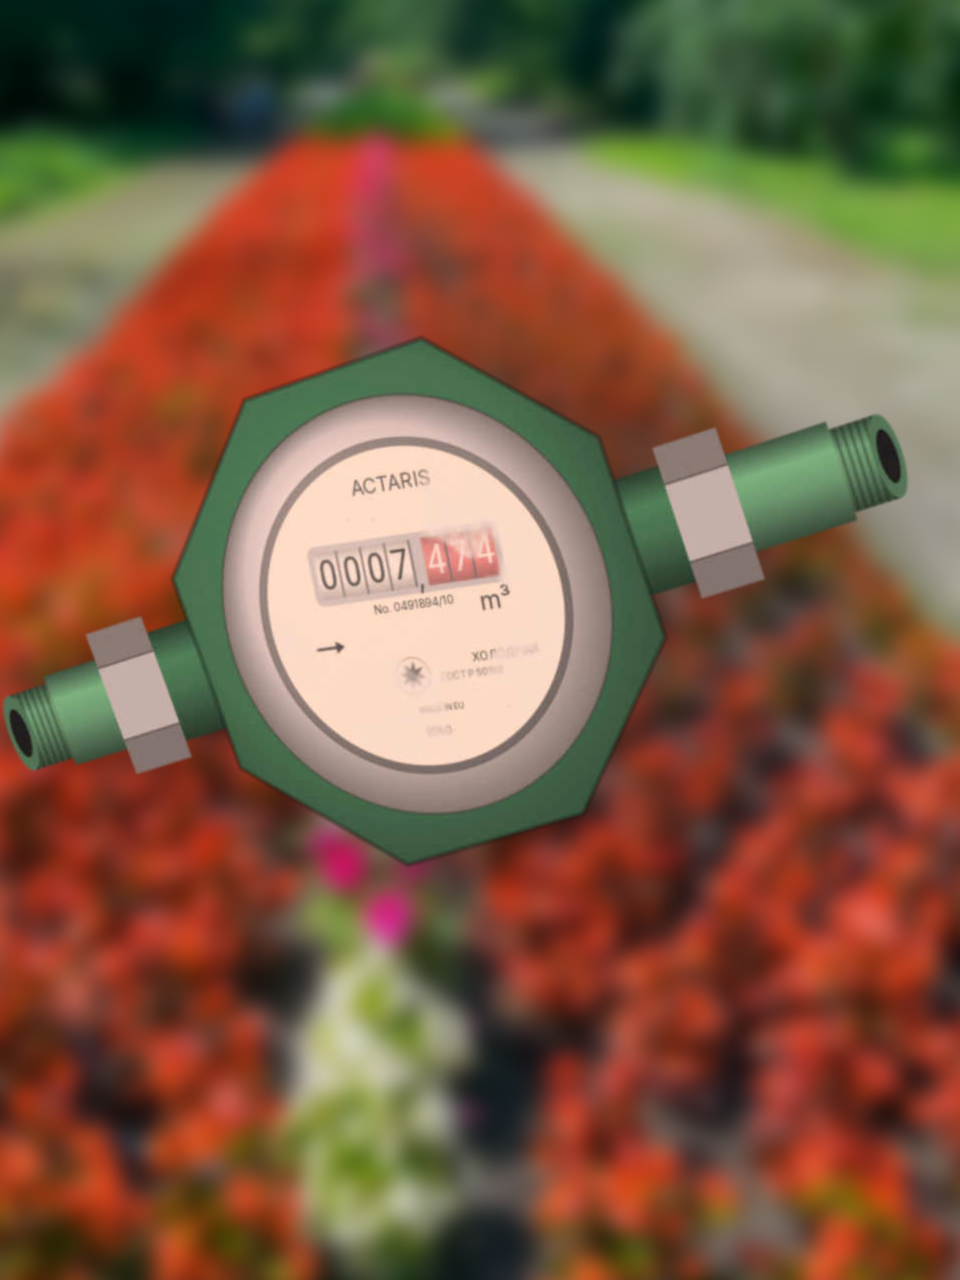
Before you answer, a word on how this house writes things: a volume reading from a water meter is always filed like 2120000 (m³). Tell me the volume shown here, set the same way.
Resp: 7.474 (m³)
